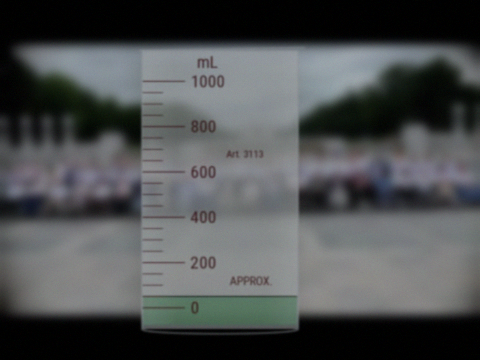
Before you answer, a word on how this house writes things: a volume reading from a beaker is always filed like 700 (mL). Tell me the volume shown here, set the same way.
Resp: 50 (mL)
